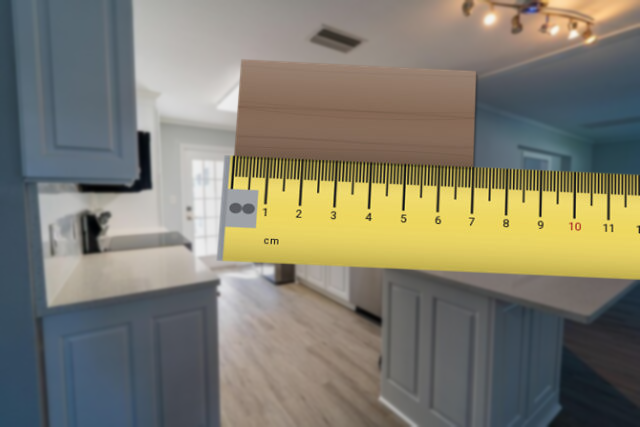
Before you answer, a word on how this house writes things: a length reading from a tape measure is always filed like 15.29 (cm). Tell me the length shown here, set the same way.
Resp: 7 (cm)
